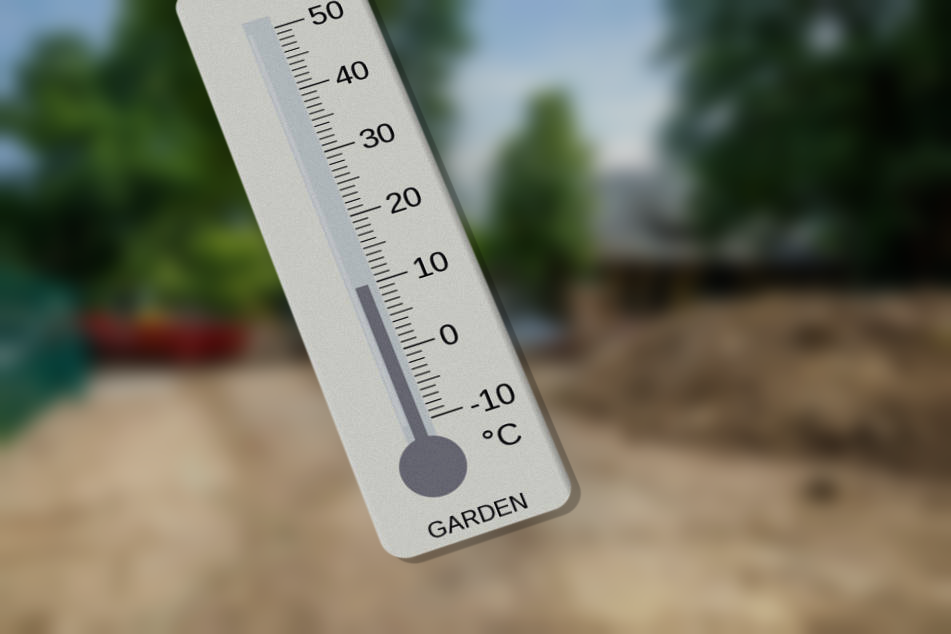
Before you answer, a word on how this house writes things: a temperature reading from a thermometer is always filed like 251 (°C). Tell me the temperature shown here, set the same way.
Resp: 10 (°C)
